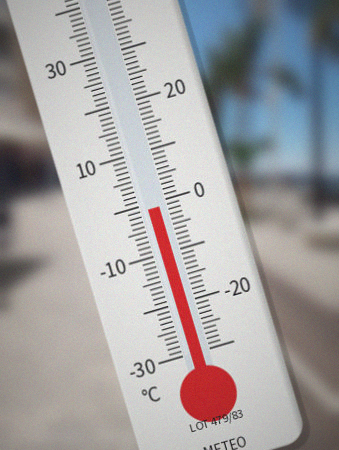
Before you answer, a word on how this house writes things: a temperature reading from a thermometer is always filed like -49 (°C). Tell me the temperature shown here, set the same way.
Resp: -1 (°C)
